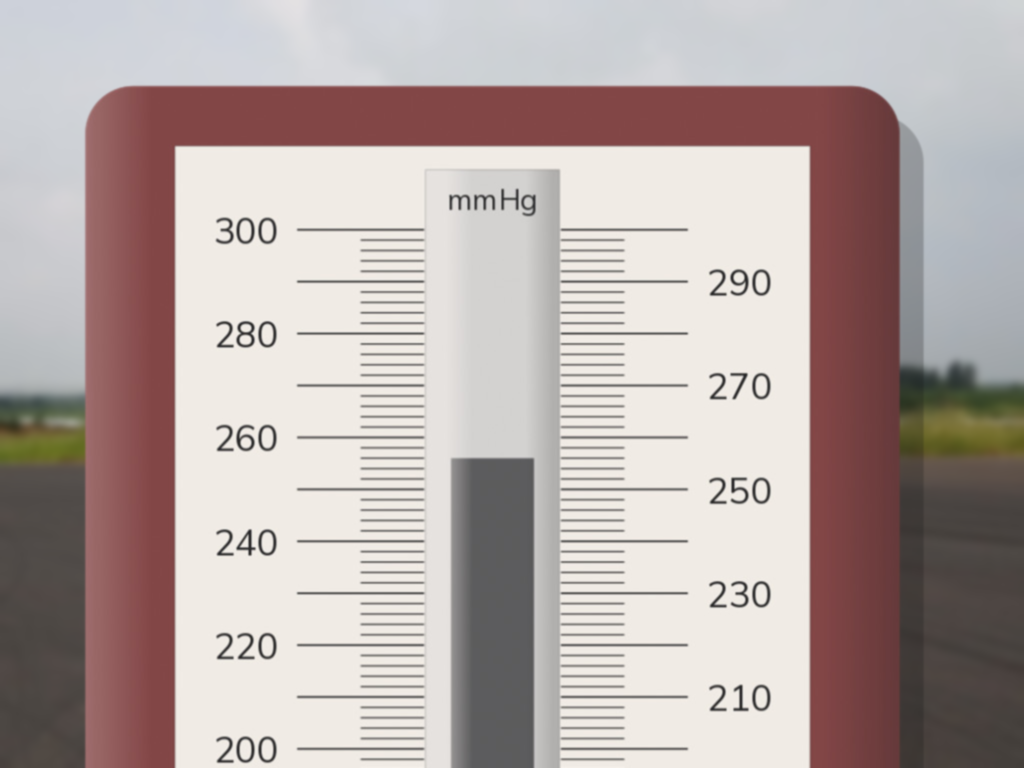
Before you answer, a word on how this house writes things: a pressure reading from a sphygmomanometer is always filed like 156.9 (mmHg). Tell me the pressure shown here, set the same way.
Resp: 256 (mmHg)
